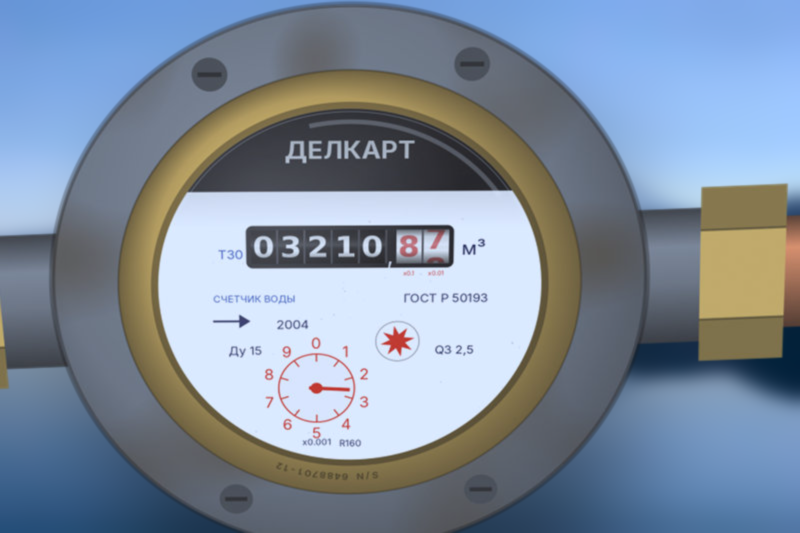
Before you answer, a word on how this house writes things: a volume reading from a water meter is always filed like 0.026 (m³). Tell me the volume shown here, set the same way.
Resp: 3210.872 (m³)
